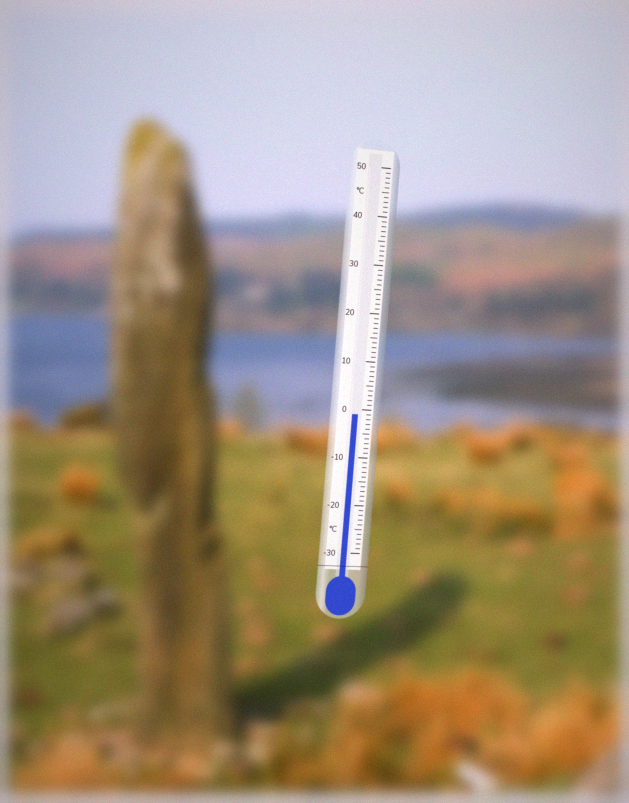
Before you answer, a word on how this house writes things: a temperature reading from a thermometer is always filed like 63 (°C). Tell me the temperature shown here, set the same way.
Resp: -1 (°C)
